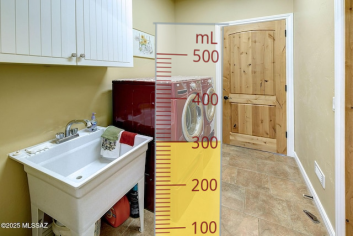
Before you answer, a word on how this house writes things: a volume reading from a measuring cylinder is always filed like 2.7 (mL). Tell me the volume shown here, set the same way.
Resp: 300 (mL)
